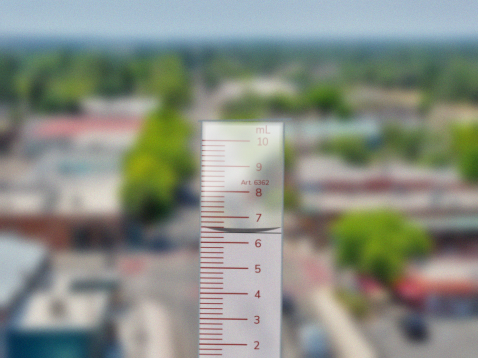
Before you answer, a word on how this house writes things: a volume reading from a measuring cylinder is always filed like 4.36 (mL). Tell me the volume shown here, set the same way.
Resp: 6.4 (mL)
